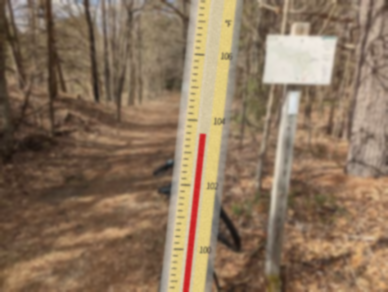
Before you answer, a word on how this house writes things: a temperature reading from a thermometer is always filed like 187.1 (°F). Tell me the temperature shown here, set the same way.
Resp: 103.6 (°F)
